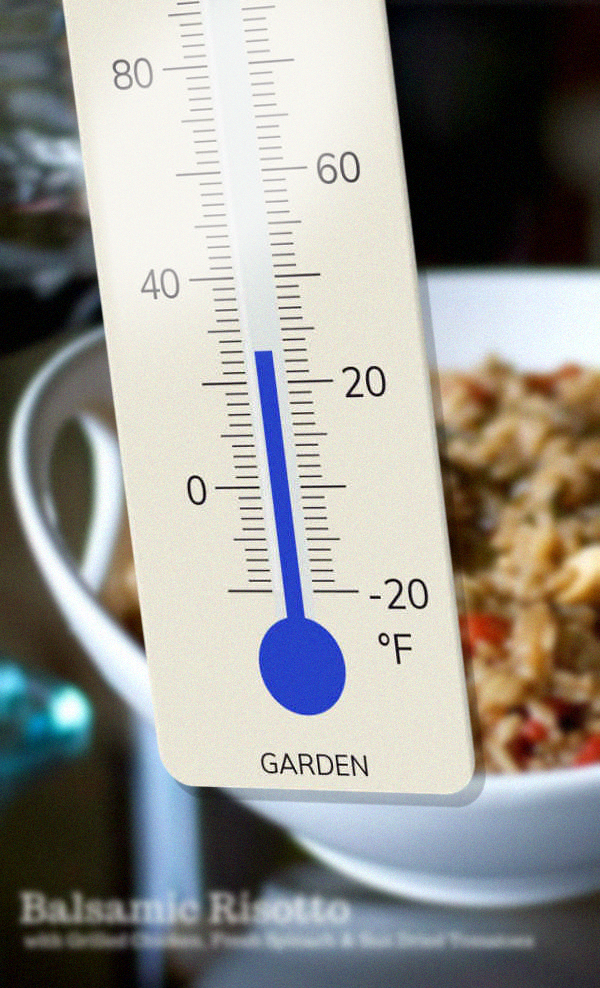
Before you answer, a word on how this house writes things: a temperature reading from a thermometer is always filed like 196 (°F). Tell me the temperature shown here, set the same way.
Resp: 26 (°F)
